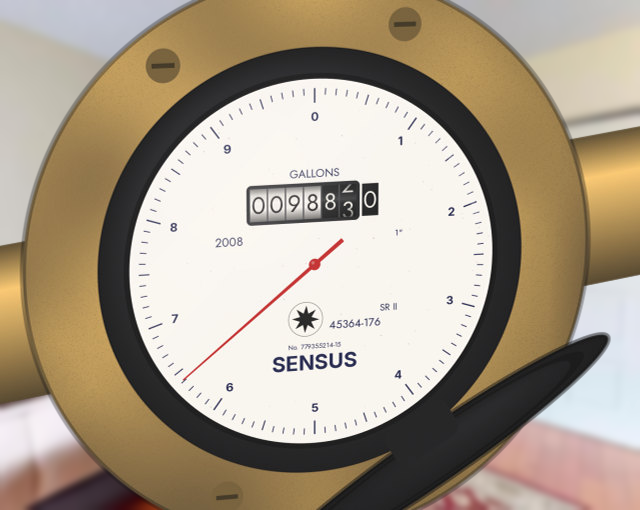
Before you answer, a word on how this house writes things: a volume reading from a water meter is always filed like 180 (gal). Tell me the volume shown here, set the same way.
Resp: 98826.4 (gal)
